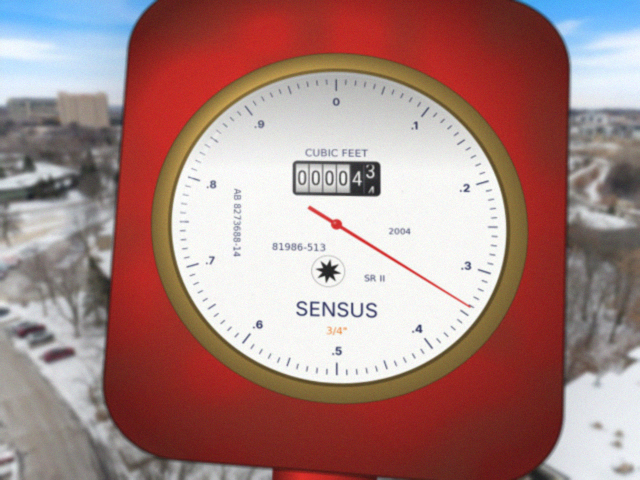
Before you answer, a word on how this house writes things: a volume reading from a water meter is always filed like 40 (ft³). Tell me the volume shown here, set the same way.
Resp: 43.34 (ft³)
